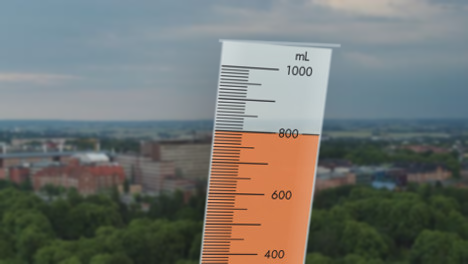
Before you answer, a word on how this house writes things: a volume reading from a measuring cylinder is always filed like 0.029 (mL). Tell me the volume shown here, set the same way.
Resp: 800 (mL)
